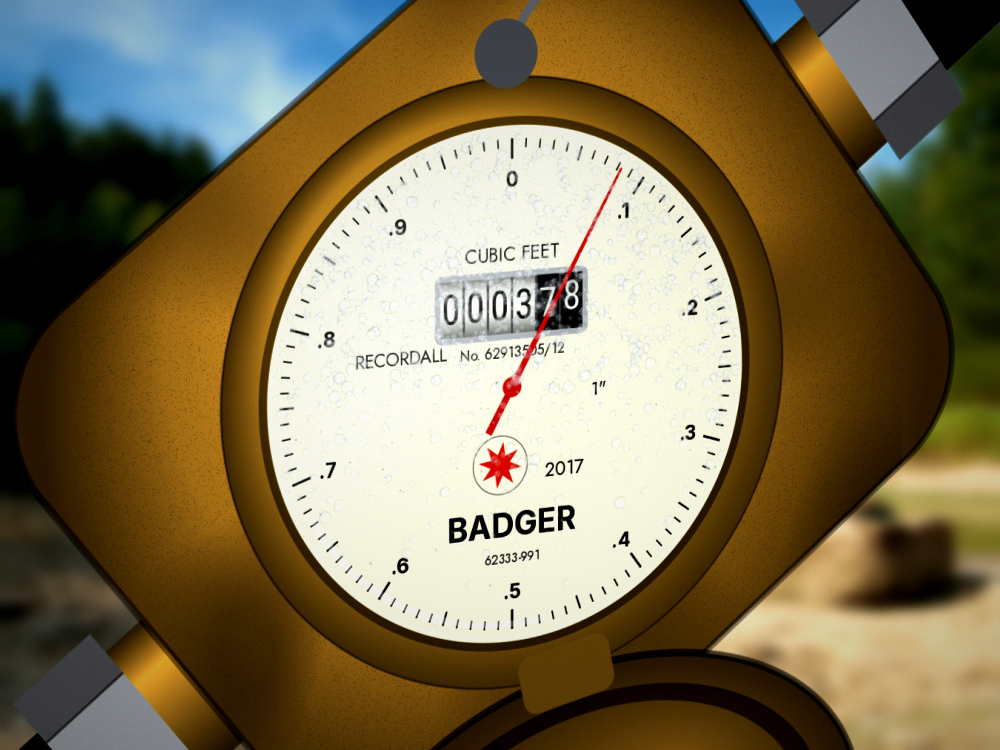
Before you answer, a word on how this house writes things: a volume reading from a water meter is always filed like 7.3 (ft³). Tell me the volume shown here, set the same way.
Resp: 378.08 (ft³)
